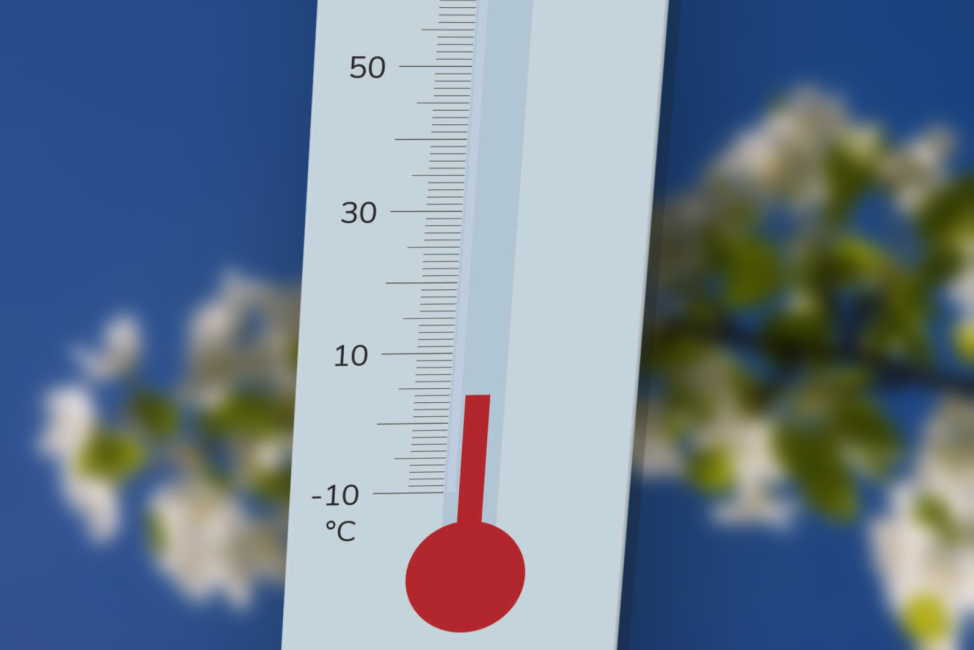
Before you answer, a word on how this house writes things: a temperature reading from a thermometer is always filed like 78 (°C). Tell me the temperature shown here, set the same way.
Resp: 4 (°C)
